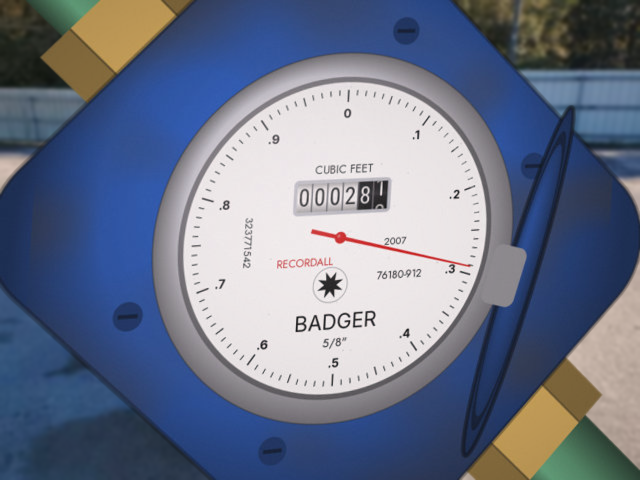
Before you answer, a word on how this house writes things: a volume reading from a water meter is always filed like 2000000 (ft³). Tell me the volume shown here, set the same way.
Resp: 281.29 (ft³)
